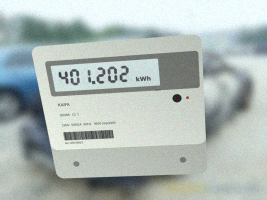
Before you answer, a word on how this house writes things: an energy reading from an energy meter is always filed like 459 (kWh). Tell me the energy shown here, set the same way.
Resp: 401.202 (kWh)
